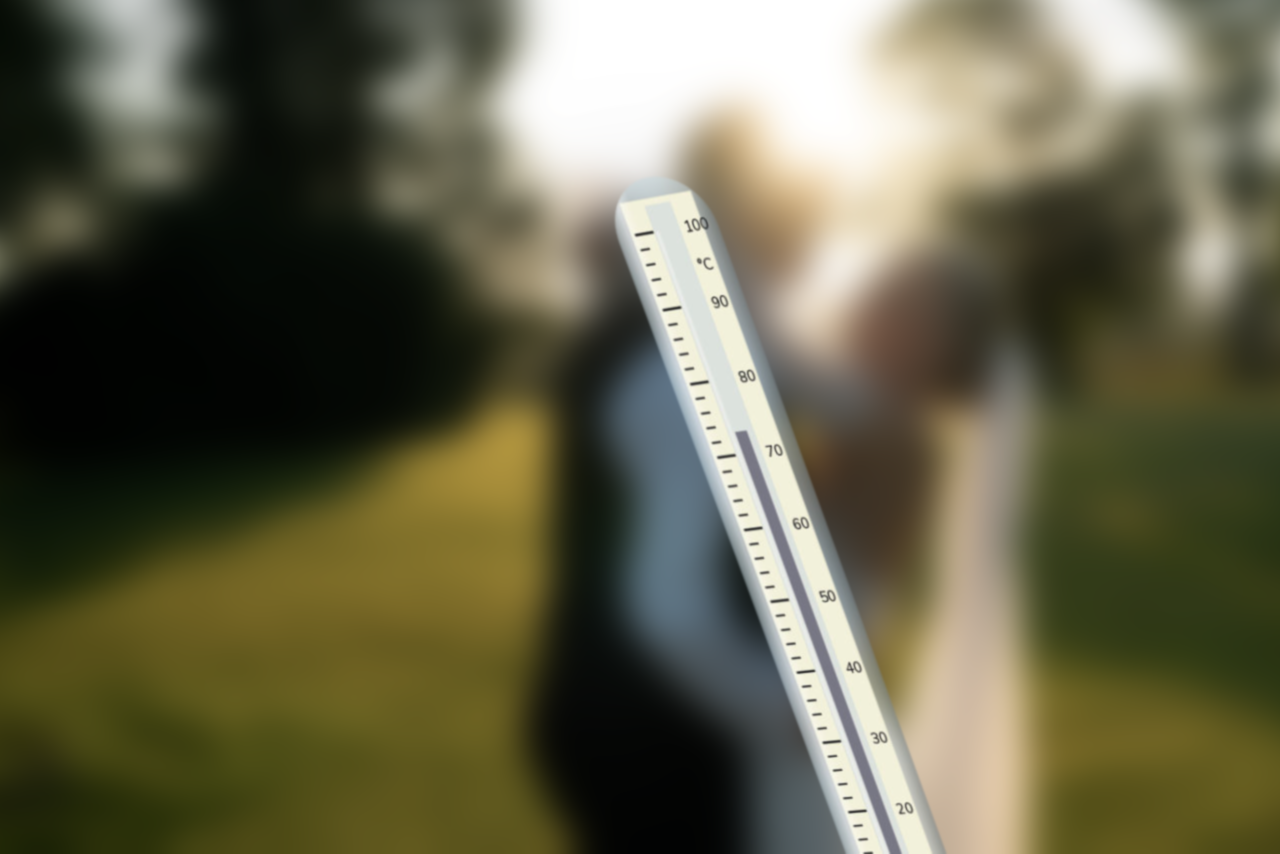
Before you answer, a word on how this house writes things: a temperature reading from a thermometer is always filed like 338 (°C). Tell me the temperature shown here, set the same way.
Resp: 73 (°C)
